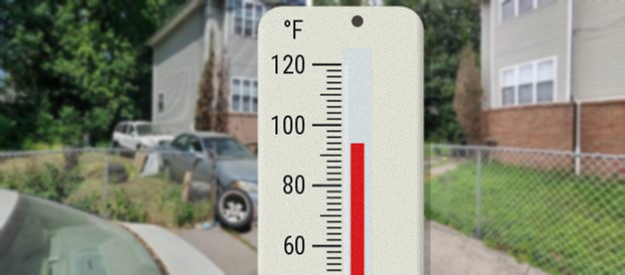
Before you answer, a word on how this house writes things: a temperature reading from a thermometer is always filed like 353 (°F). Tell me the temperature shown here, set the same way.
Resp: 94 (°F)
